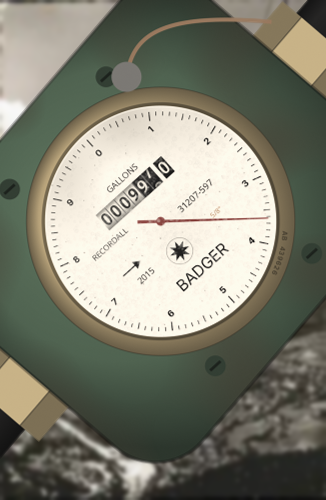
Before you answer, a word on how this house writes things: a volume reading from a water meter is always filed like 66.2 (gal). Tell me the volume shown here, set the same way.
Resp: 9973.6 (gal)
